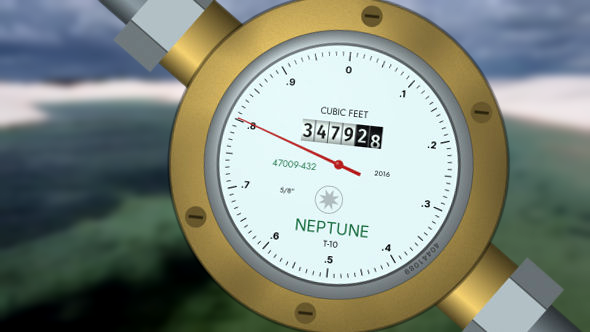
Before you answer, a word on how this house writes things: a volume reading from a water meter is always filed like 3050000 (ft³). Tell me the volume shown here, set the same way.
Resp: 347927.80 (ft³)
